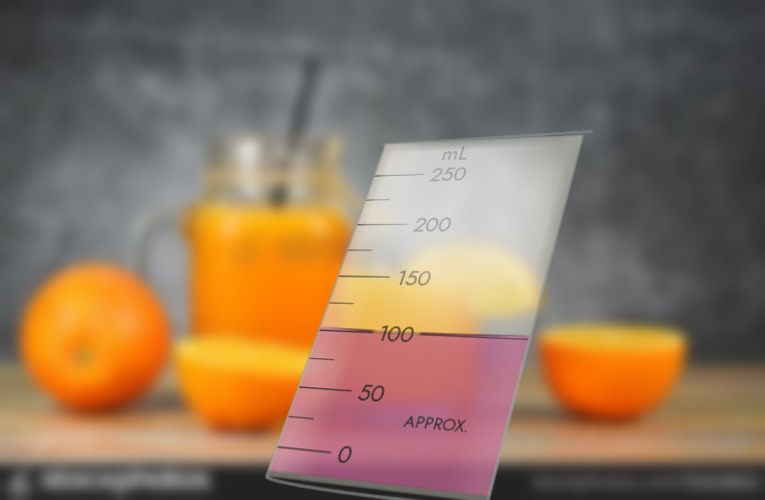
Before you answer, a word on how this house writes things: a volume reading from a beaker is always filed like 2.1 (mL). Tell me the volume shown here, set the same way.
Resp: 100 (mL)
